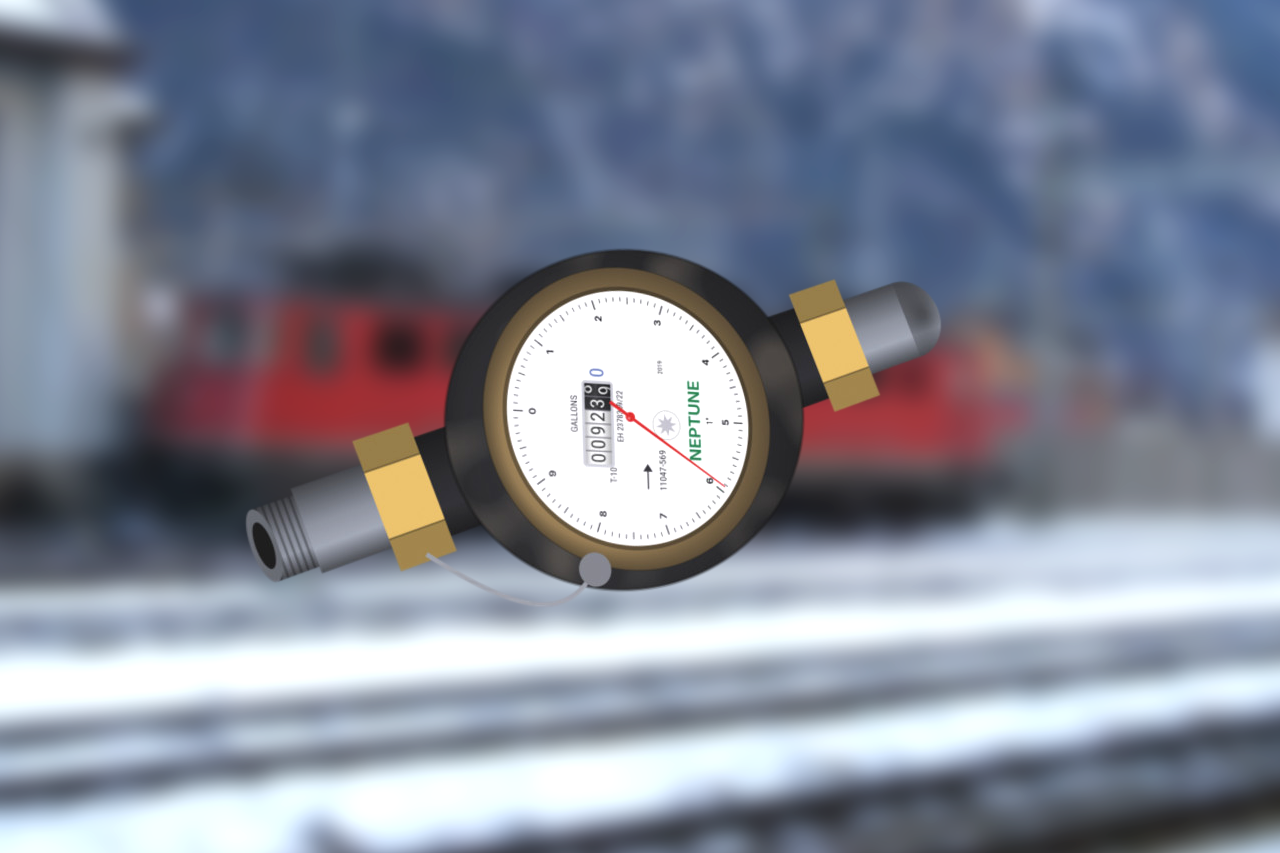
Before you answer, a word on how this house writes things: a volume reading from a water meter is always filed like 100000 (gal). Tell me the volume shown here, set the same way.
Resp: 92385.9 (gal)
